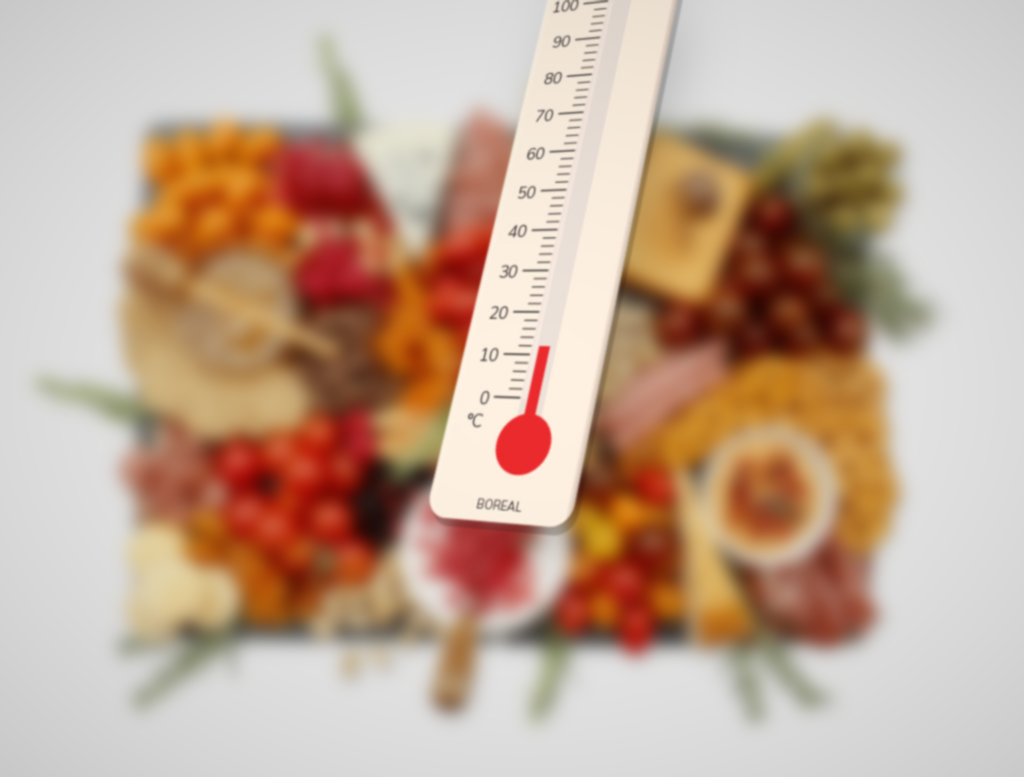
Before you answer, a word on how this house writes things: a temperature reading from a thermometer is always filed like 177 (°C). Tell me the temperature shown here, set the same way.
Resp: 12 (°C)
